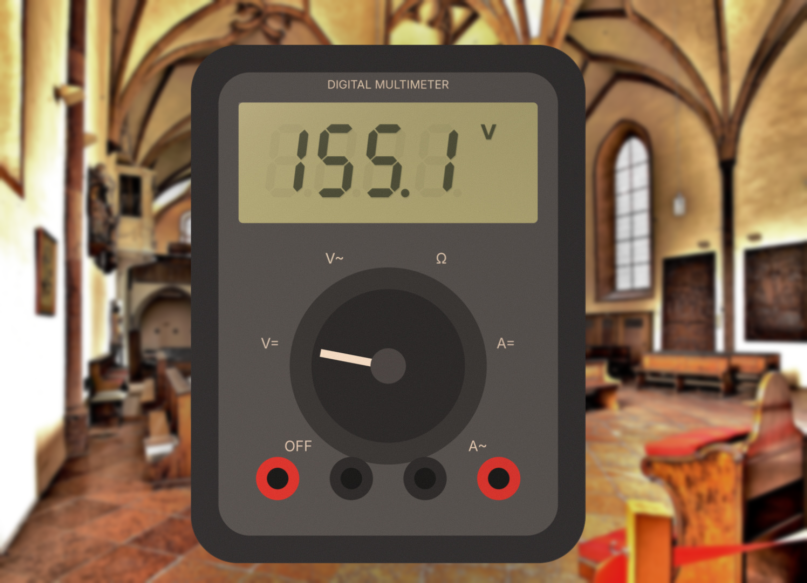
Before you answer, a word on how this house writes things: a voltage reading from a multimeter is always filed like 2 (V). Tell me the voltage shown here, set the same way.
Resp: 155.1 (V)
